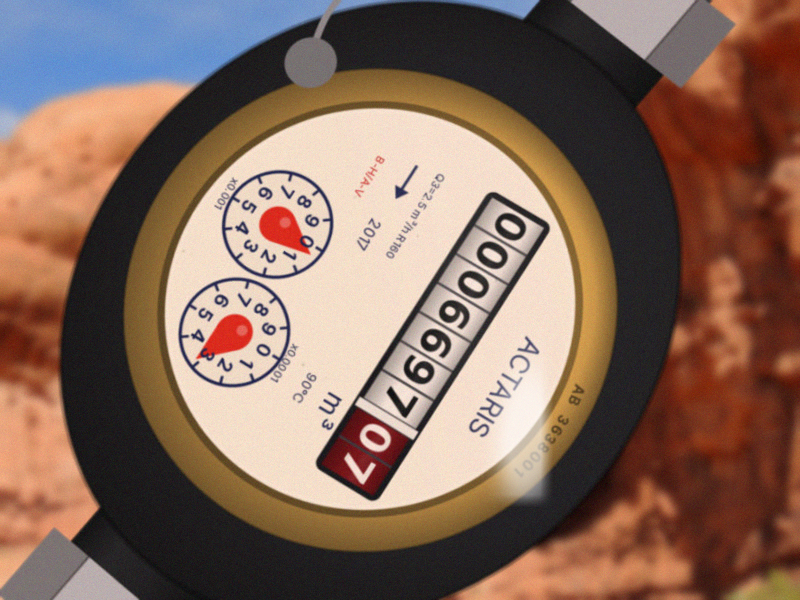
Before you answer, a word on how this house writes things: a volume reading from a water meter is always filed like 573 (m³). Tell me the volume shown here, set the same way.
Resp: 6697.0703 (m³)
